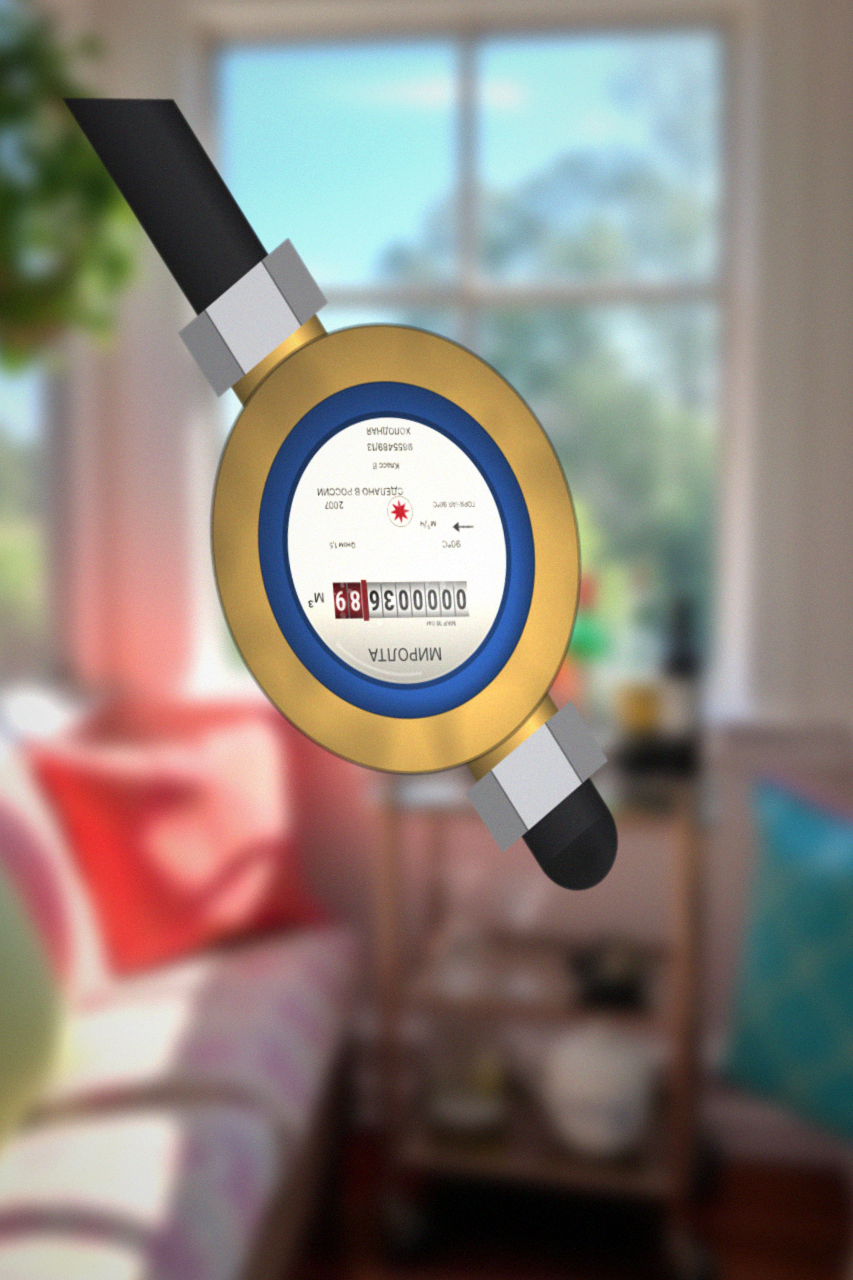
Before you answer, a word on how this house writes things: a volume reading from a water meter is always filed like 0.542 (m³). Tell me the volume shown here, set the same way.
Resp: 36.89 (m³)
